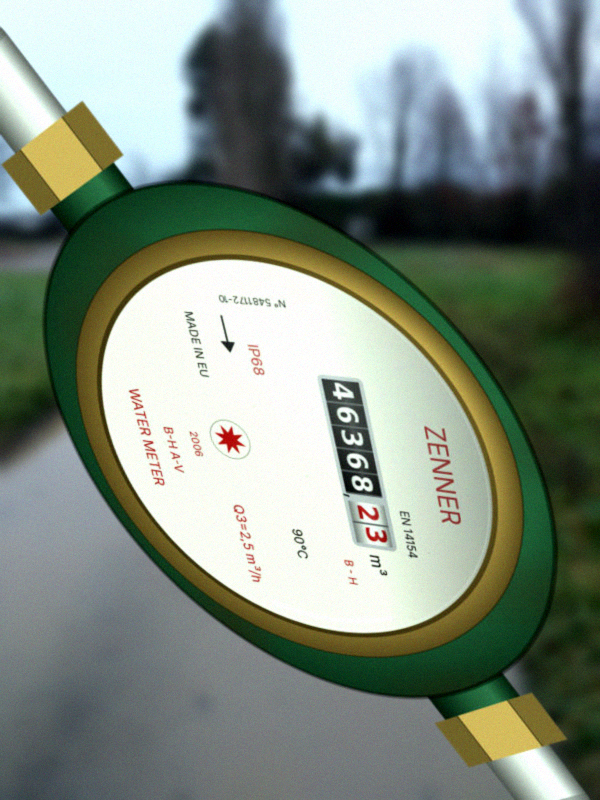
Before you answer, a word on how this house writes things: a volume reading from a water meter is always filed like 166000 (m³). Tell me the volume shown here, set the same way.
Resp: 46368.23 (m³)
